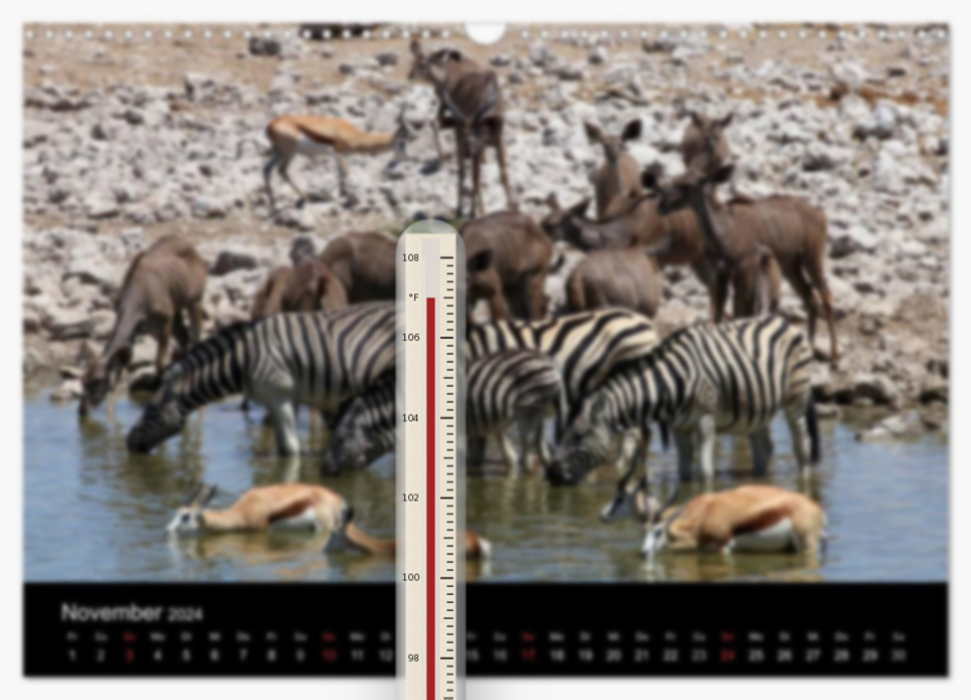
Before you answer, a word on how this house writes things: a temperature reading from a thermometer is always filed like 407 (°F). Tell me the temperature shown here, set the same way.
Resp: 107 (°F)
